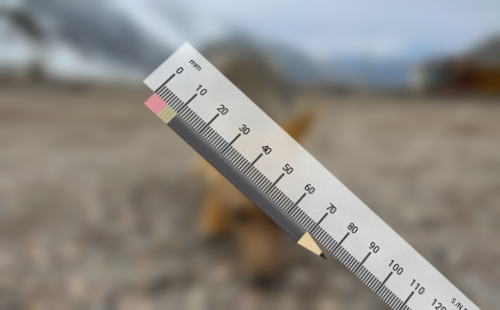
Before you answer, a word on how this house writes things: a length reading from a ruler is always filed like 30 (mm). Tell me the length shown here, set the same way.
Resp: 80 (mm)
